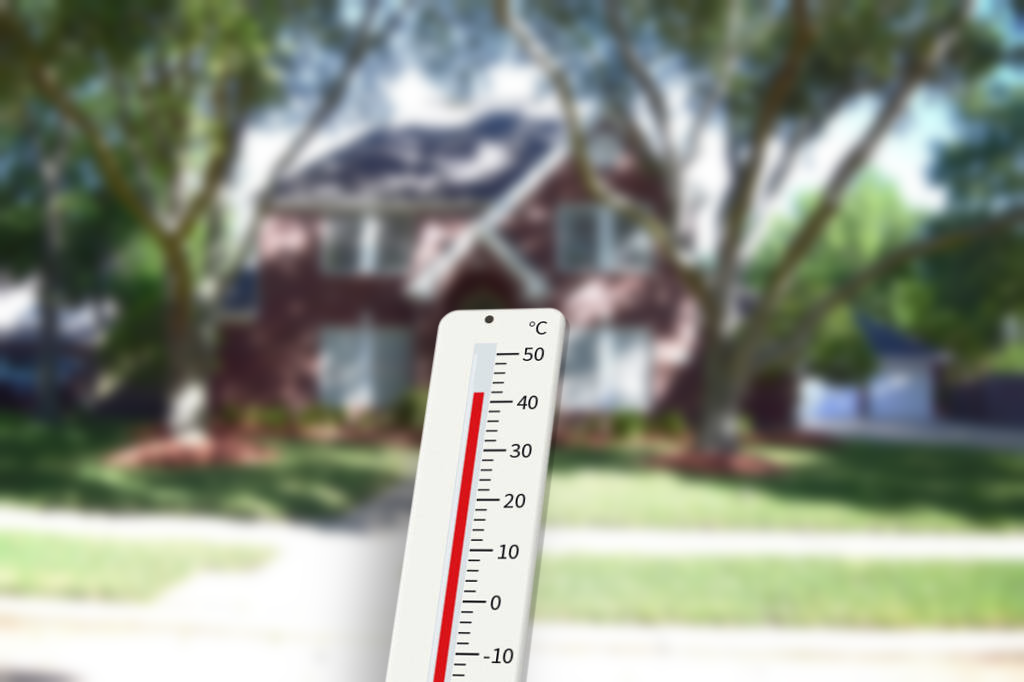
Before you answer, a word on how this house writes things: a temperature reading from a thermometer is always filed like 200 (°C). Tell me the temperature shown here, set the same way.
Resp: 42 (°C)
